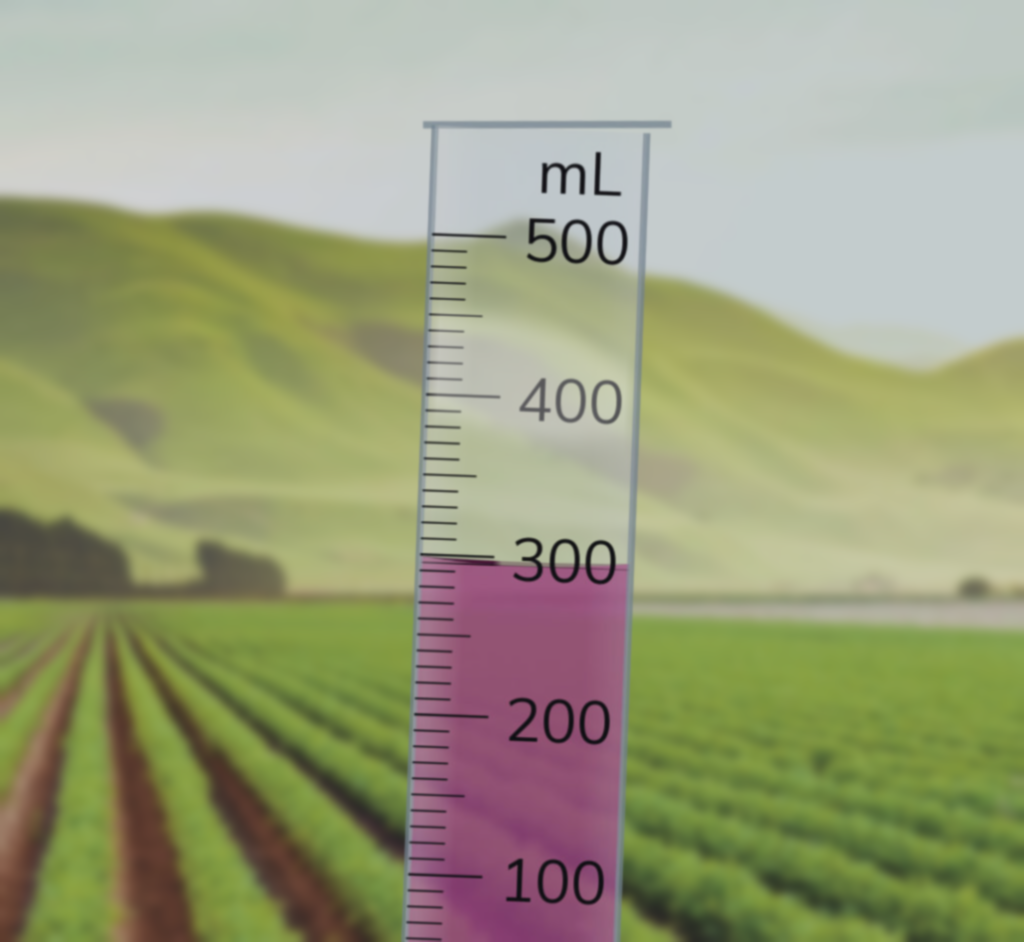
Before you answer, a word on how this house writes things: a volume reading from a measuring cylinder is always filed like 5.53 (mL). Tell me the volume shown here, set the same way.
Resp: 295 (mL)
